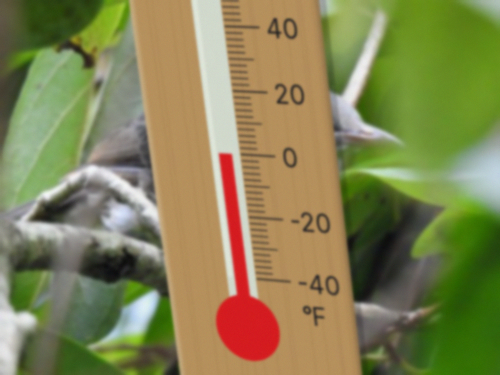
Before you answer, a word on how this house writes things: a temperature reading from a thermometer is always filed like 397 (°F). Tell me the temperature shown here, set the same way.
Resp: 0 (°F)
